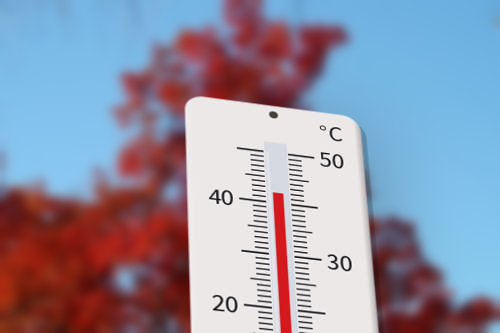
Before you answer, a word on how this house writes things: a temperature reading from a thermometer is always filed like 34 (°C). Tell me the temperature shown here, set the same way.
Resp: 42 (°C)
